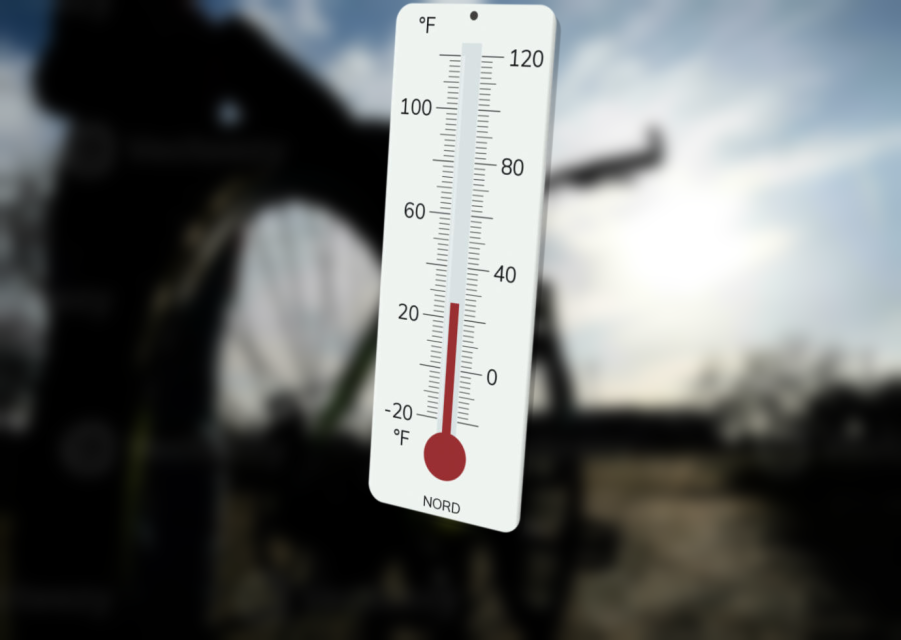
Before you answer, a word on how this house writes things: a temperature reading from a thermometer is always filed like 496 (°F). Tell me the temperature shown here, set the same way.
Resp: 26 (°F)
